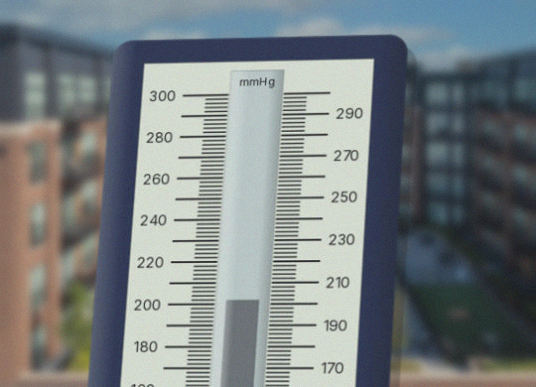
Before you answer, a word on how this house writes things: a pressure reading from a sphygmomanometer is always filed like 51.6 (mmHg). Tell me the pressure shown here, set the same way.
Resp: 202 (mmHg)
